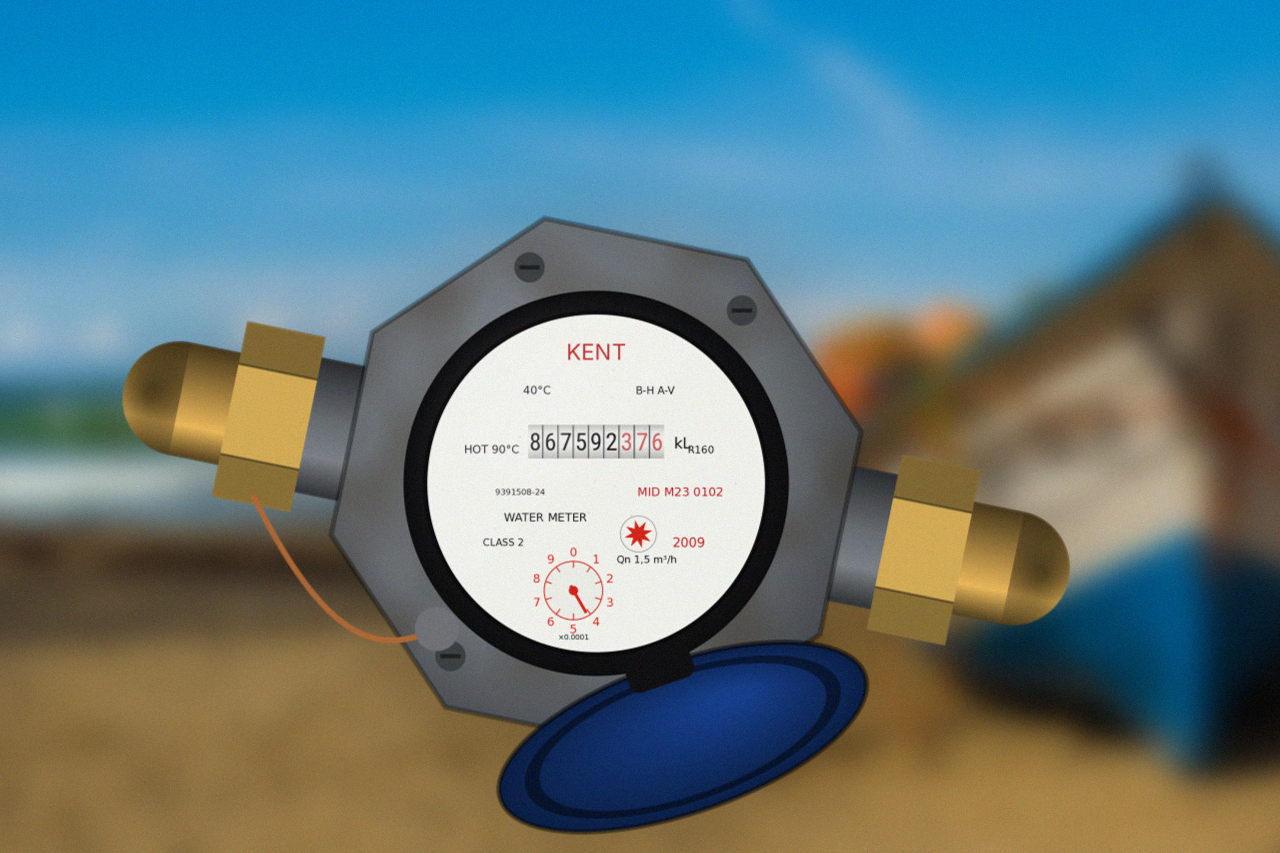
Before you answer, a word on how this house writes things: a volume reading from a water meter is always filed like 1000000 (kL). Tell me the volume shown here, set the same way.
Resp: 867592.3764 (kL)
